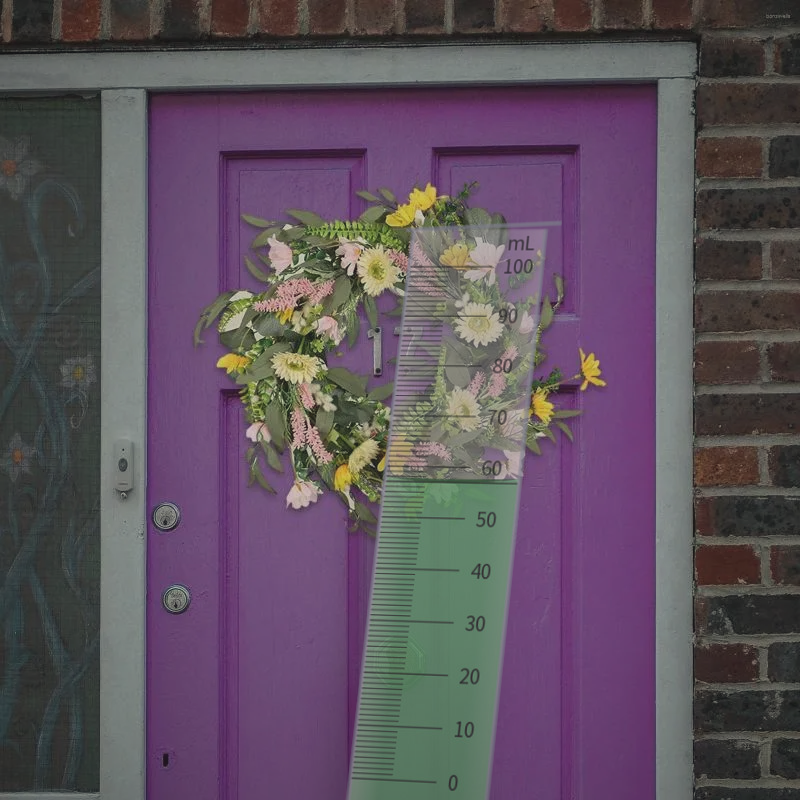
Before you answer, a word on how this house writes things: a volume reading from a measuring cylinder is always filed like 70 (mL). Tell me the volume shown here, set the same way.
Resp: 57 (mL)
